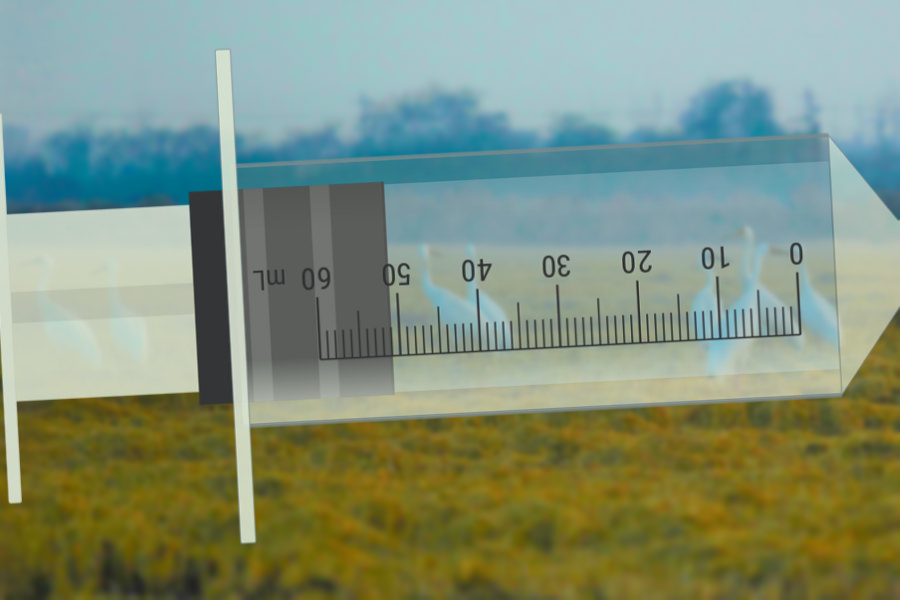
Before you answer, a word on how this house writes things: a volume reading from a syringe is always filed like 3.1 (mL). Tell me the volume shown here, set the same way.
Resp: 51 (mL)
